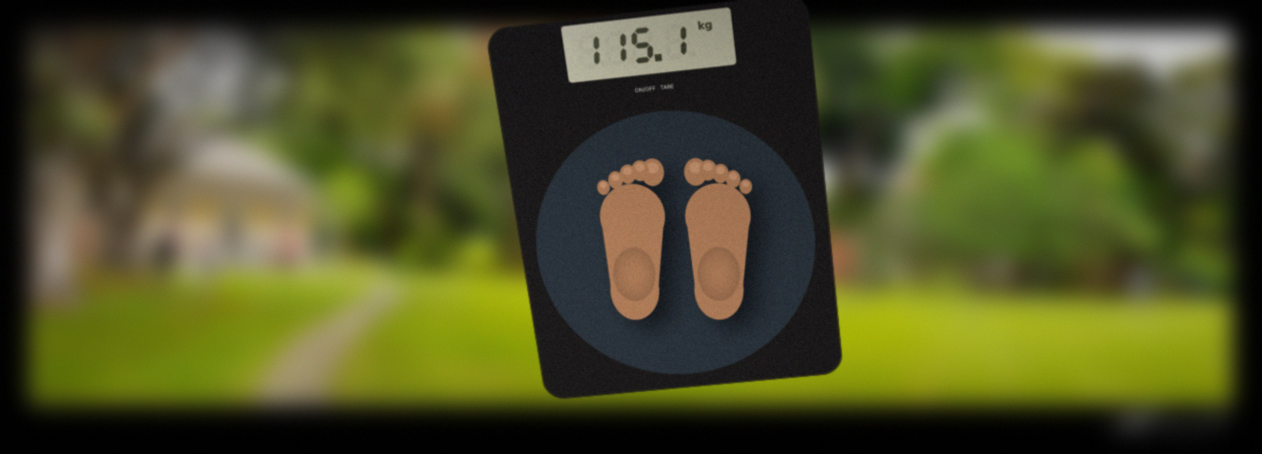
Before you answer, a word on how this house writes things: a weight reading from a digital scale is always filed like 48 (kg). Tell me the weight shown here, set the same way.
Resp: 115.1 (kg)
